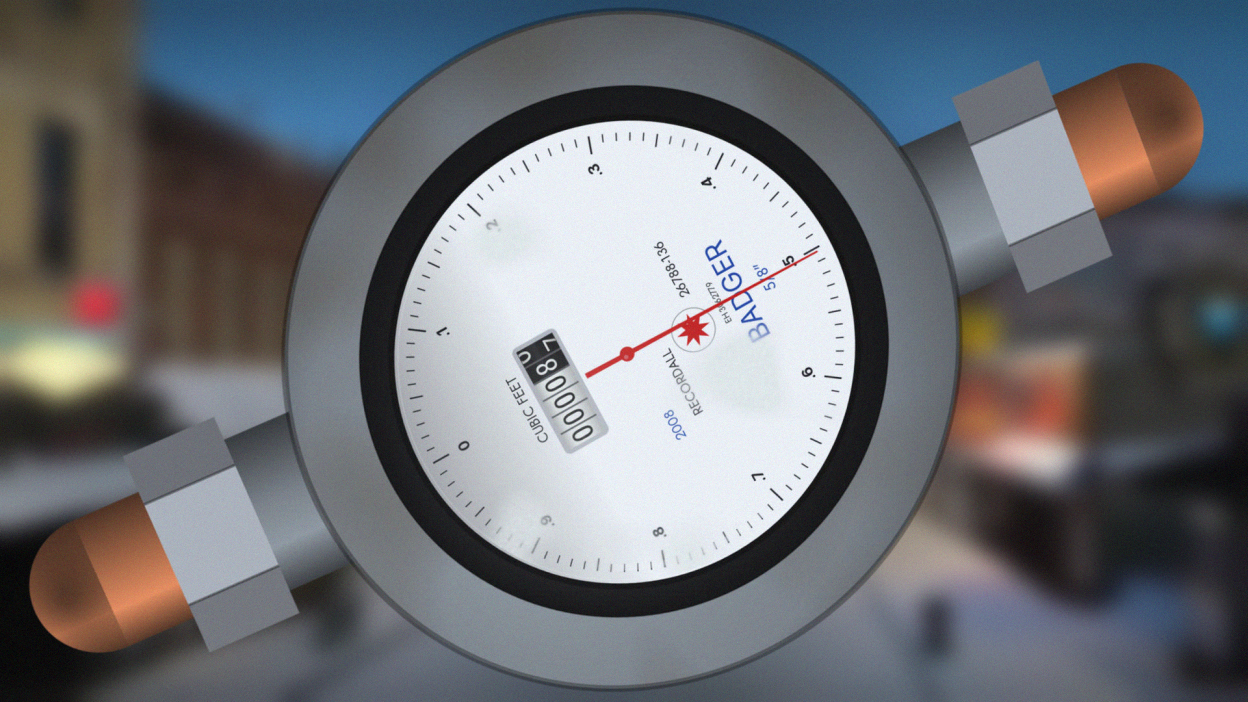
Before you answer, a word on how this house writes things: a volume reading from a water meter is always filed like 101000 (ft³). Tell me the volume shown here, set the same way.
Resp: 86.50 (ft³)
